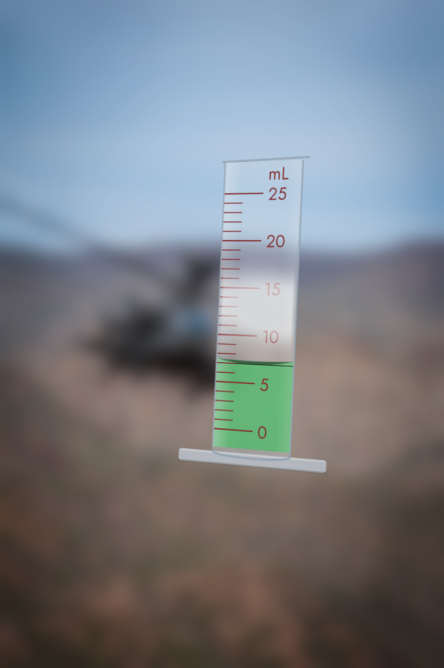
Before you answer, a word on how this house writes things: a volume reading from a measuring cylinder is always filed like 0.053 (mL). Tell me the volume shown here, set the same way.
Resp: 7 (mL)
